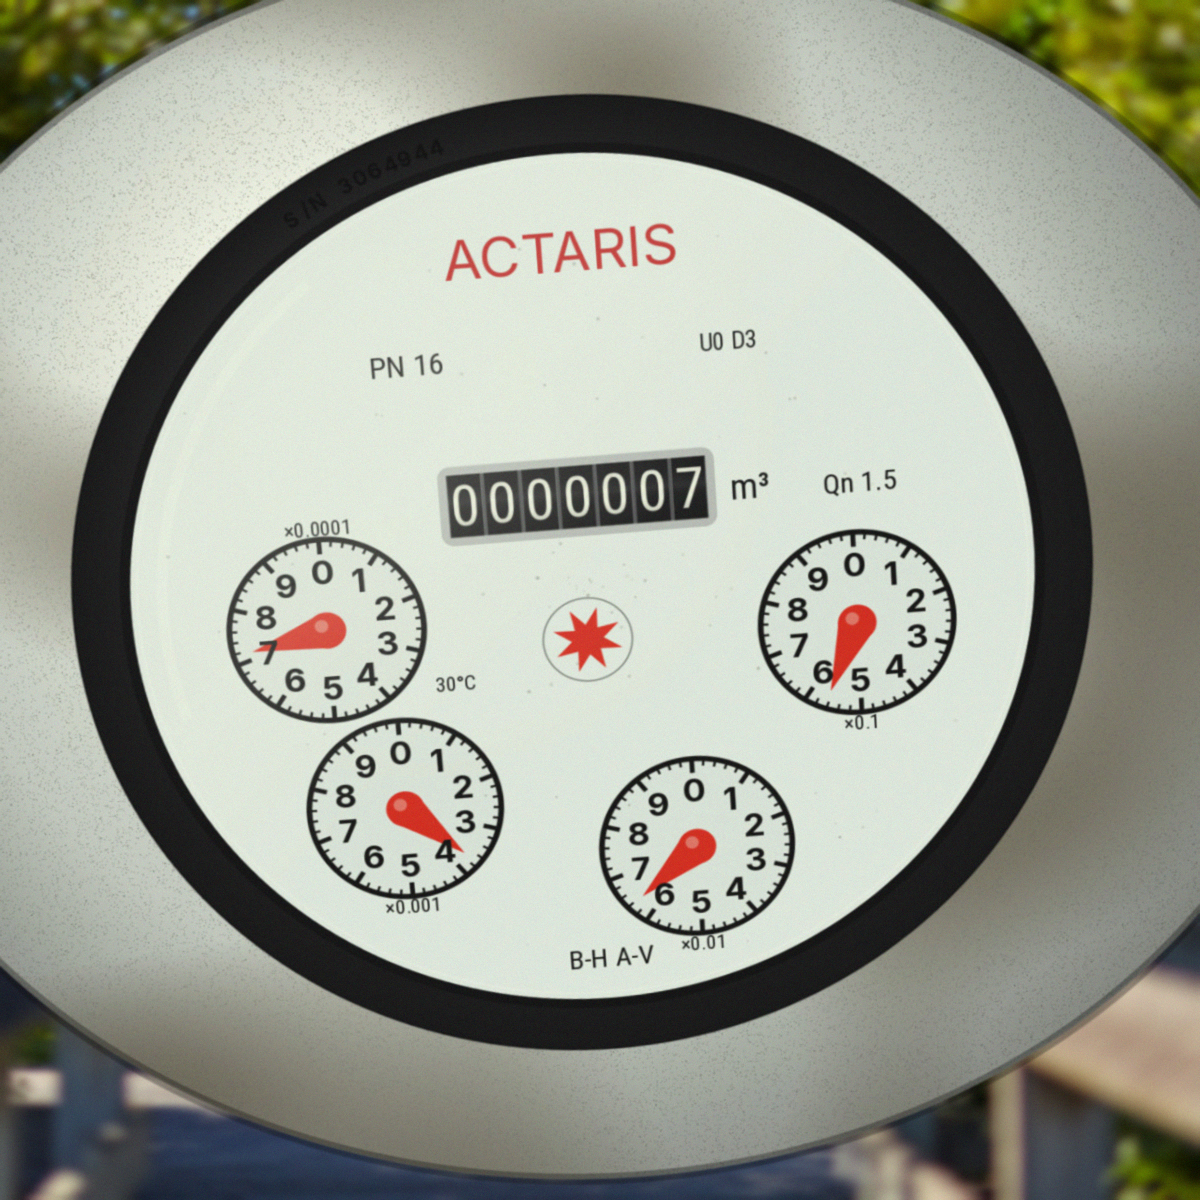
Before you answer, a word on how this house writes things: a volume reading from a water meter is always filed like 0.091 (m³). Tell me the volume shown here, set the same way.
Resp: 7.5637 (m³)
